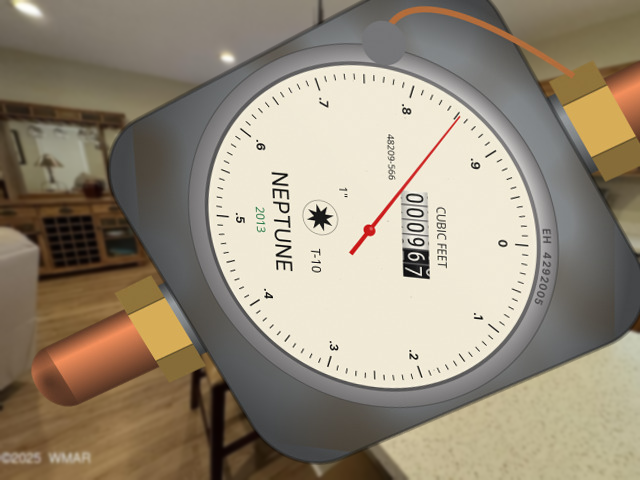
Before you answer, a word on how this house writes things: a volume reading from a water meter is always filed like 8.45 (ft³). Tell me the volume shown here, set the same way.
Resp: 966.85 (ft³)
